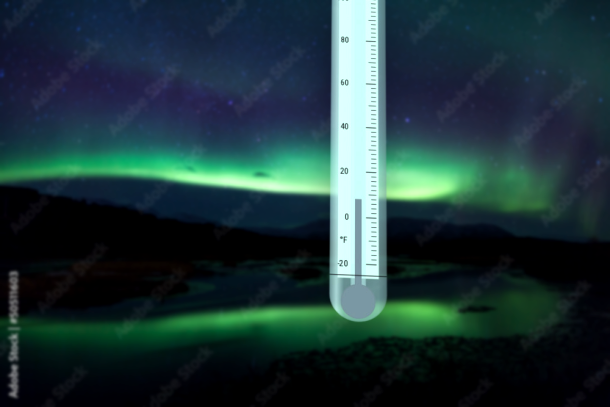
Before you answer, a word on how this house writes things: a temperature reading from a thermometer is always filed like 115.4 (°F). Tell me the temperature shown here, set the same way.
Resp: 8 (°F)
